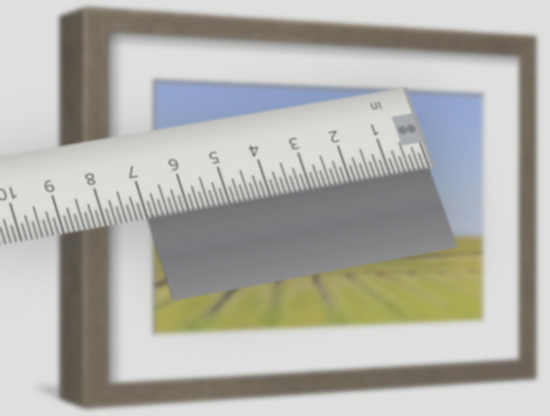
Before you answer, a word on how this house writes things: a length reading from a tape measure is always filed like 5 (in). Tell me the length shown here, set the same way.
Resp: 7 (in)
